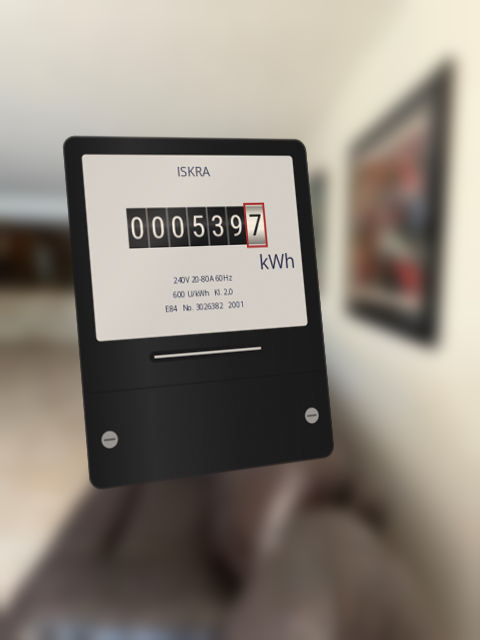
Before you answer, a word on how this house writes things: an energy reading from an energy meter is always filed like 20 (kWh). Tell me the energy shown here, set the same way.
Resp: 539.7 (kWh)
